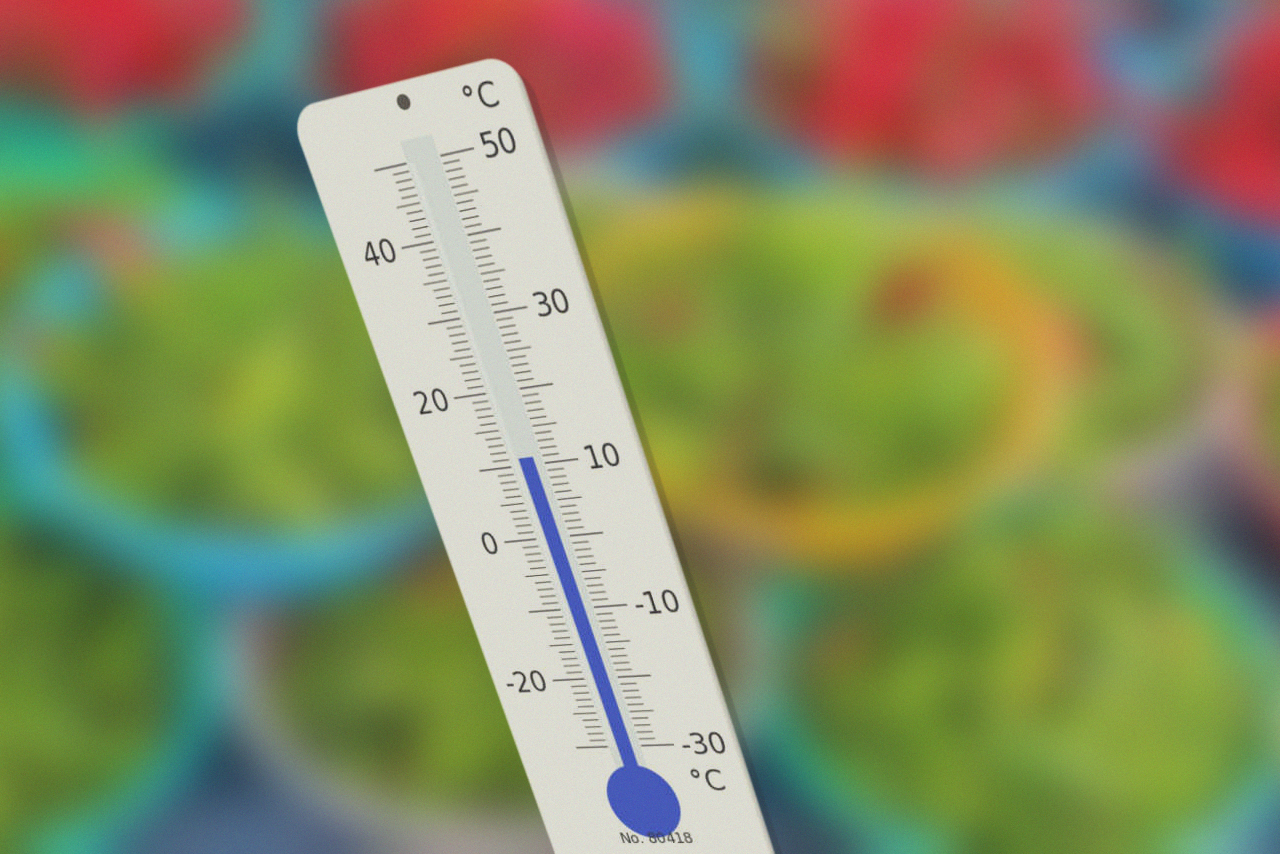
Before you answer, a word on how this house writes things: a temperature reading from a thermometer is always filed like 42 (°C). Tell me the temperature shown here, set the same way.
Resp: 11 (°C)
